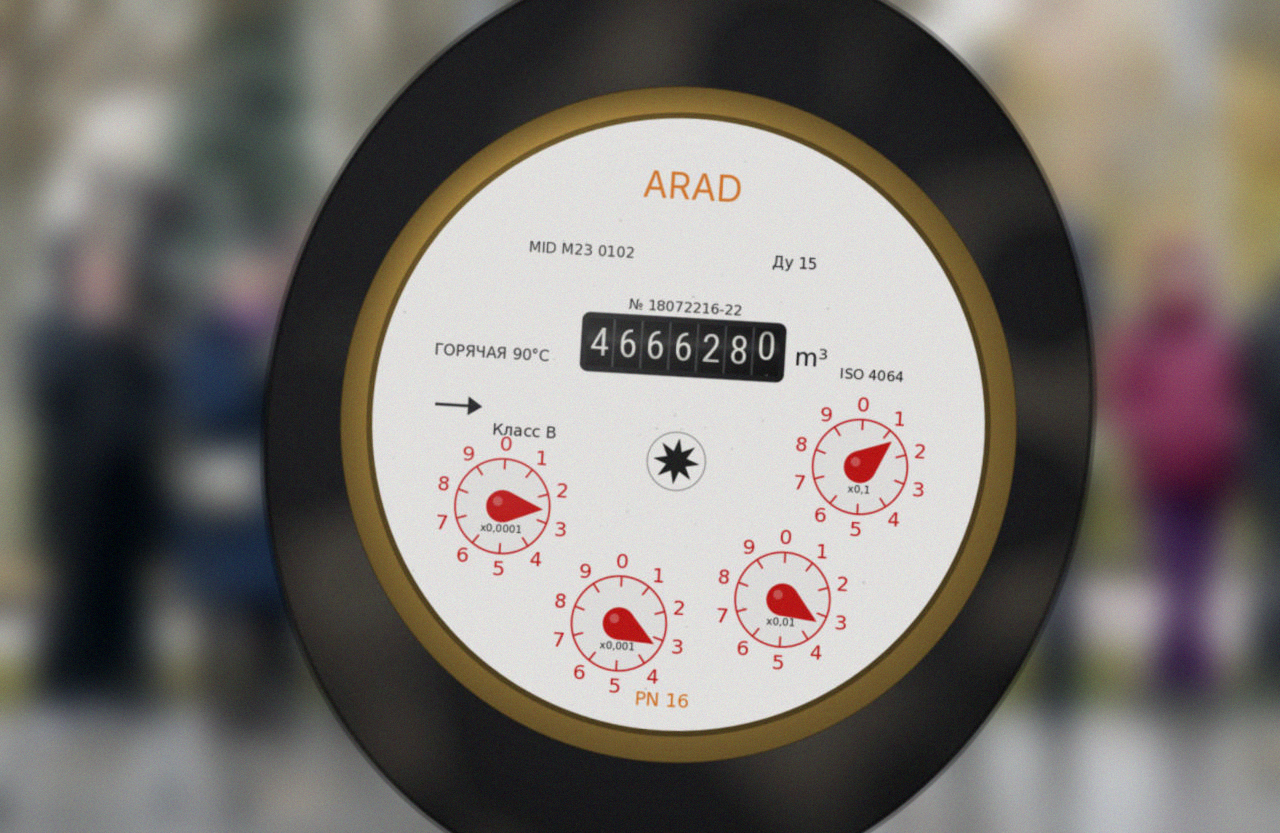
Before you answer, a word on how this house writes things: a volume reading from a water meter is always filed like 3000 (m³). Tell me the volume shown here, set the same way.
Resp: 4666280.1332 (m³)
